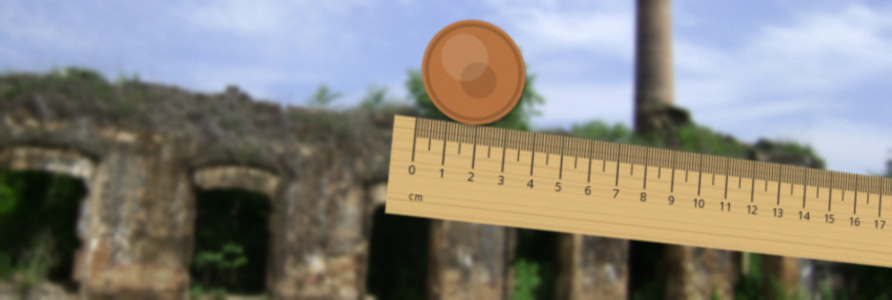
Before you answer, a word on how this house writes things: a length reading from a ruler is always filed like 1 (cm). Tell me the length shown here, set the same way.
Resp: 3.5 (cm)
